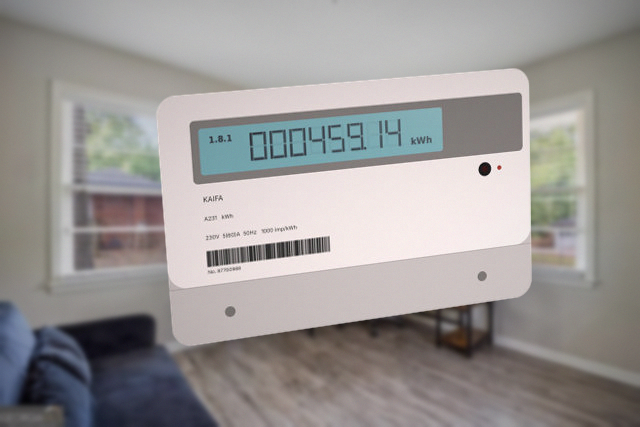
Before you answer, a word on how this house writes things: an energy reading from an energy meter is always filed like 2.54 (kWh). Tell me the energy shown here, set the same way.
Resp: 459.14 (kWh)
